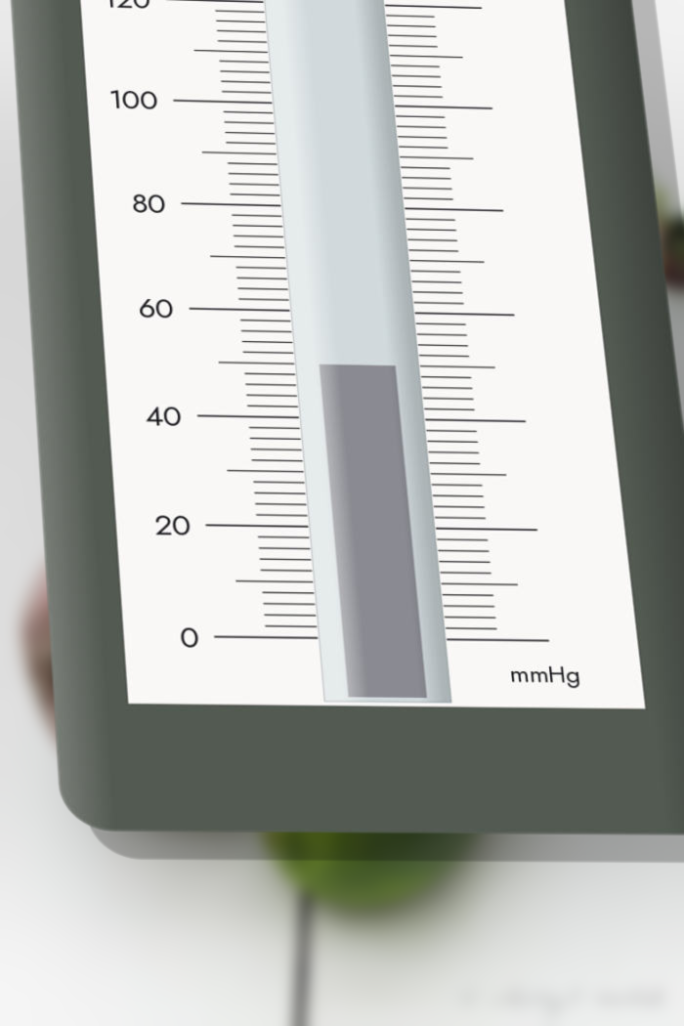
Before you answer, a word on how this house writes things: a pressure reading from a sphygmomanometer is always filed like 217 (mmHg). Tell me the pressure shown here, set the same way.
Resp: 50 (mmHg)
